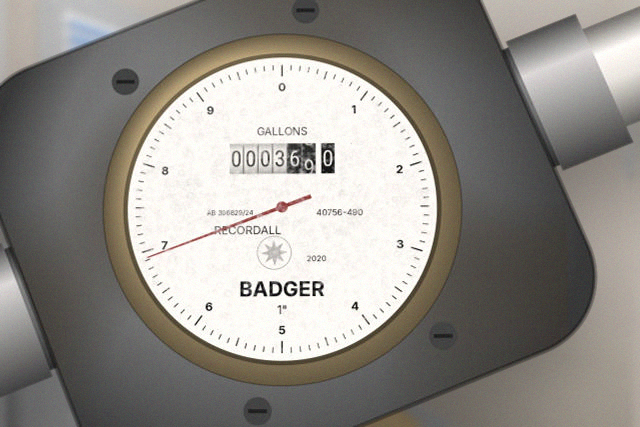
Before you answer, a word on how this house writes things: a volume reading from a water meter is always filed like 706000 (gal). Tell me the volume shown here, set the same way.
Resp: 3686.9 (gal)
